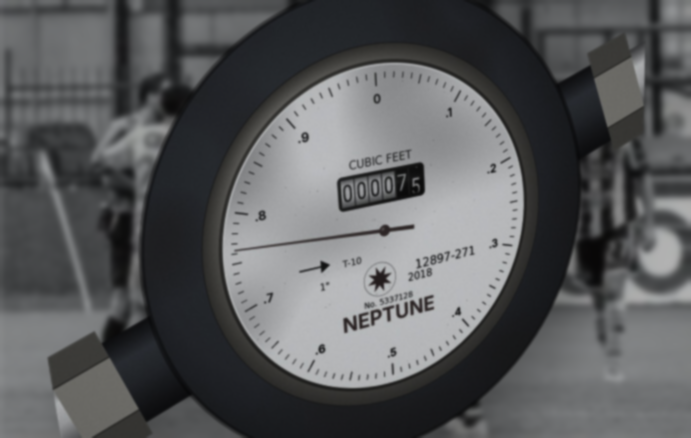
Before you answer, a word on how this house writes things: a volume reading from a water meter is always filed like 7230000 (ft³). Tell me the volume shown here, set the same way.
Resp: 74.76 (ft³)
